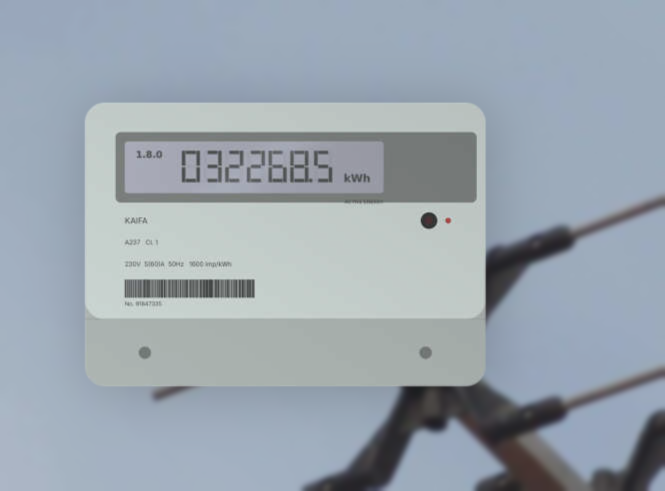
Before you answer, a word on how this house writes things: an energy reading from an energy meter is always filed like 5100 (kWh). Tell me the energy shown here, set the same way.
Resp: 32268.5 (kWh)
